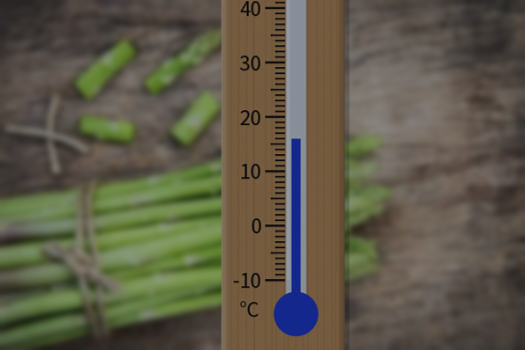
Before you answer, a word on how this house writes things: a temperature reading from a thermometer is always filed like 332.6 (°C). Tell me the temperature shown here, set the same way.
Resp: 16 (°C)
